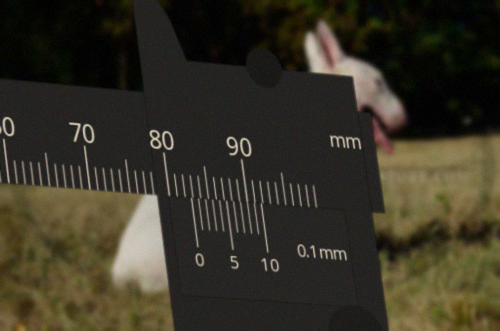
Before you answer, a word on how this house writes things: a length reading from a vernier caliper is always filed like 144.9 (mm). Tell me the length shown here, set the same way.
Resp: 82.8 (mm)
